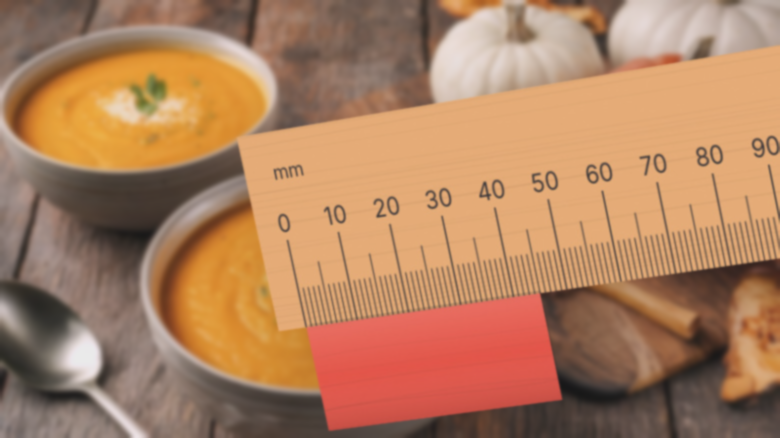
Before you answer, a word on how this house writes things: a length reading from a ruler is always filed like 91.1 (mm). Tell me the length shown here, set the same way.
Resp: 45 (mm)
